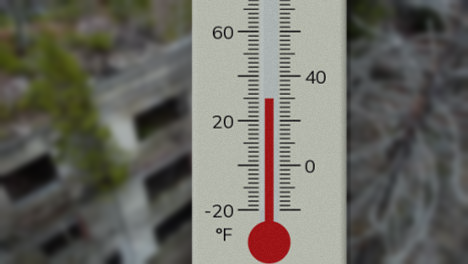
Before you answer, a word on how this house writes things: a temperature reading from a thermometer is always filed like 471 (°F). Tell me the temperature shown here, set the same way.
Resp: 30 (°F)
